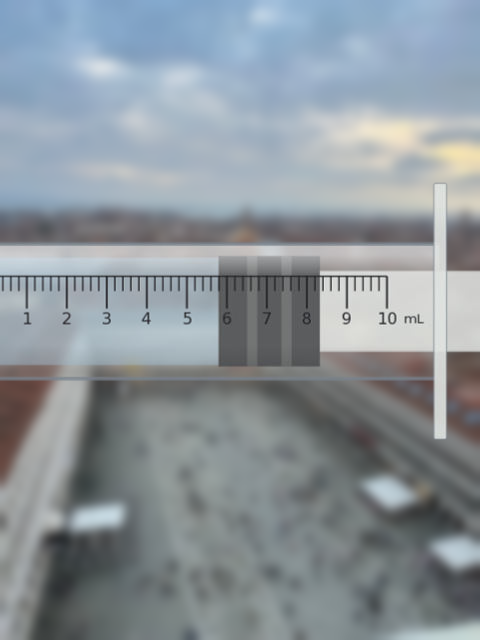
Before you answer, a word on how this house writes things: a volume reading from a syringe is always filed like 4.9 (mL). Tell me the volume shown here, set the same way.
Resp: 5.8 (mL)
